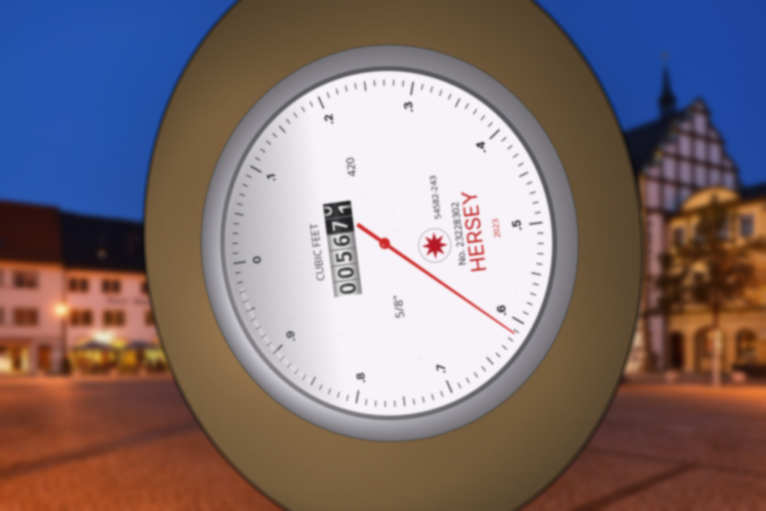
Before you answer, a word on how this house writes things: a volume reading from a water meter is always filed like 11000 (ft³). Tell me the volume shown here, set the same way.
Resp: 5670.61 (ft³)
